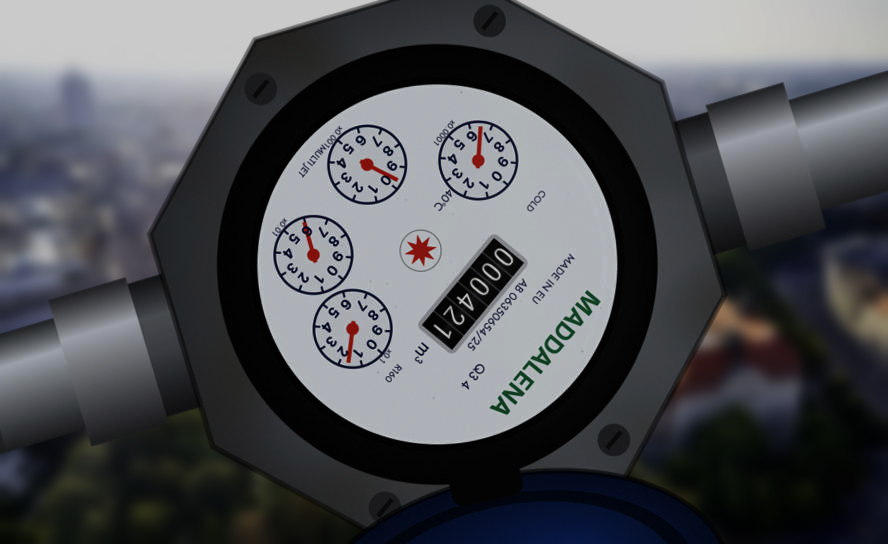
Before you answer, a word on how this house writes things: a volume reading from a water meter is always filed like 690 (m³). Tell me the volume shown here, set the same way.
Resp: 421.1596 (m³)
